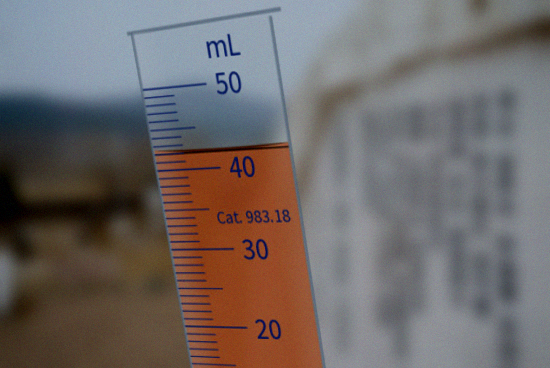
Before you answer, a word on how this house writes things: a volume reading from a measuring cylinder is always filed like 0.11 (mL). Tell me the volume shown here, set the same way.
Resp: 42 (mL)
